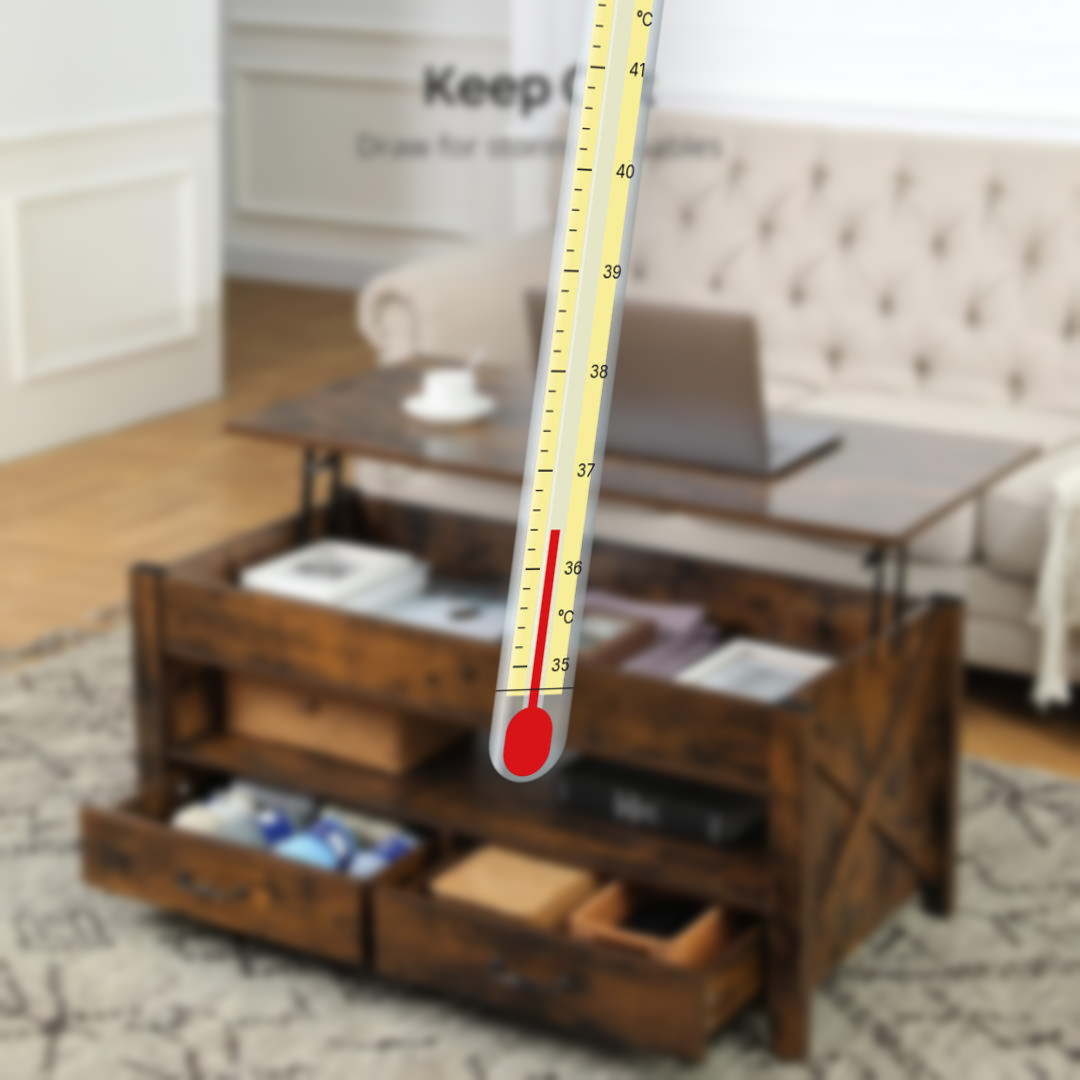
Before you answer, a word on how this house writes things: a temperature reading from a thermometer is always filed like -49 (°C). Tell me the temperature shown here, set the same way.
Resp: 36.4 (°C)
